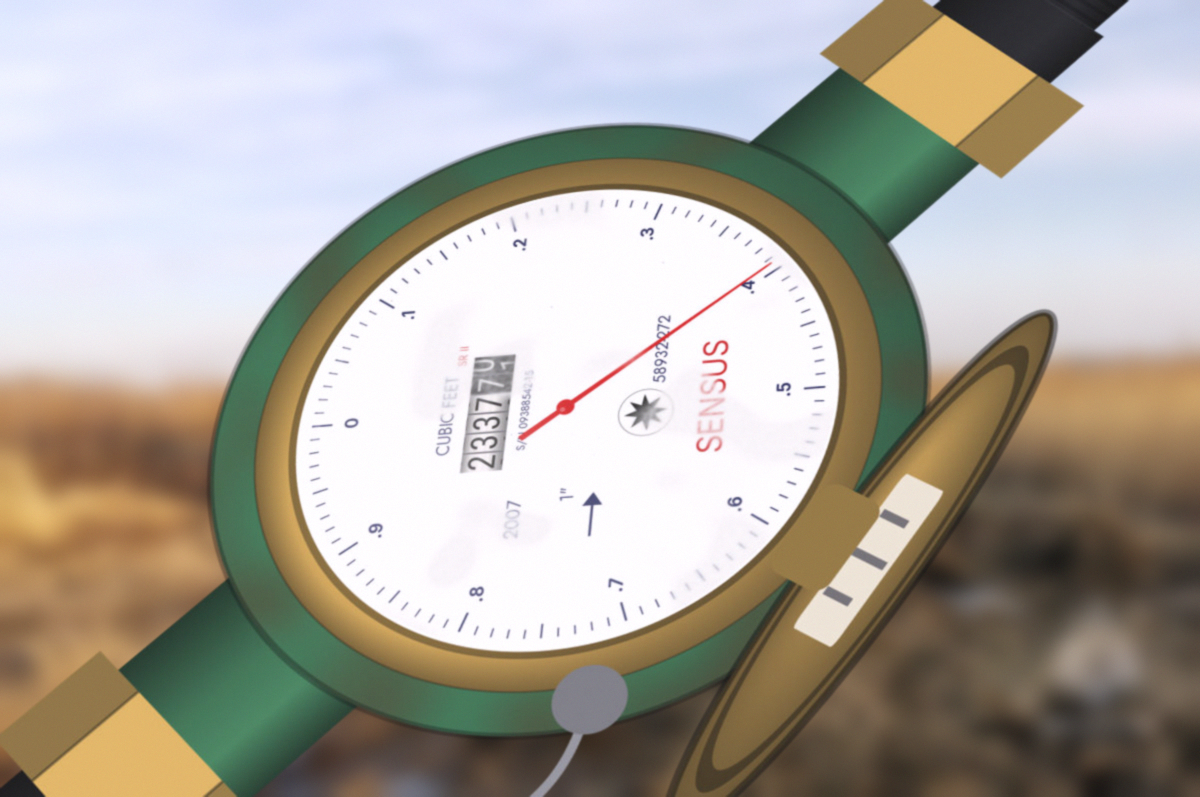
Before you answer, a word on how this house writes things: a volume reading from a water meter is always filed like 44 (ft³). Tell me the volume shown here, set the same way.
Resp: 233770.39 (ft³)
